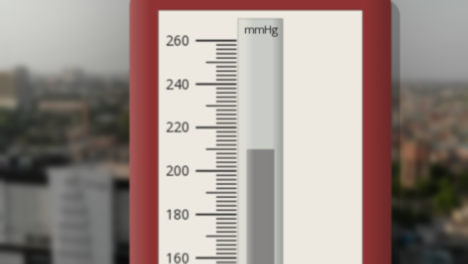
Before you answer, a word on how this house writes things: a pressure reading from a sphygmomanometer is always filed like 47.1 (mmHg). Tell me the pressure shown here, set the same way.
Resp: 210 (mmHg)
